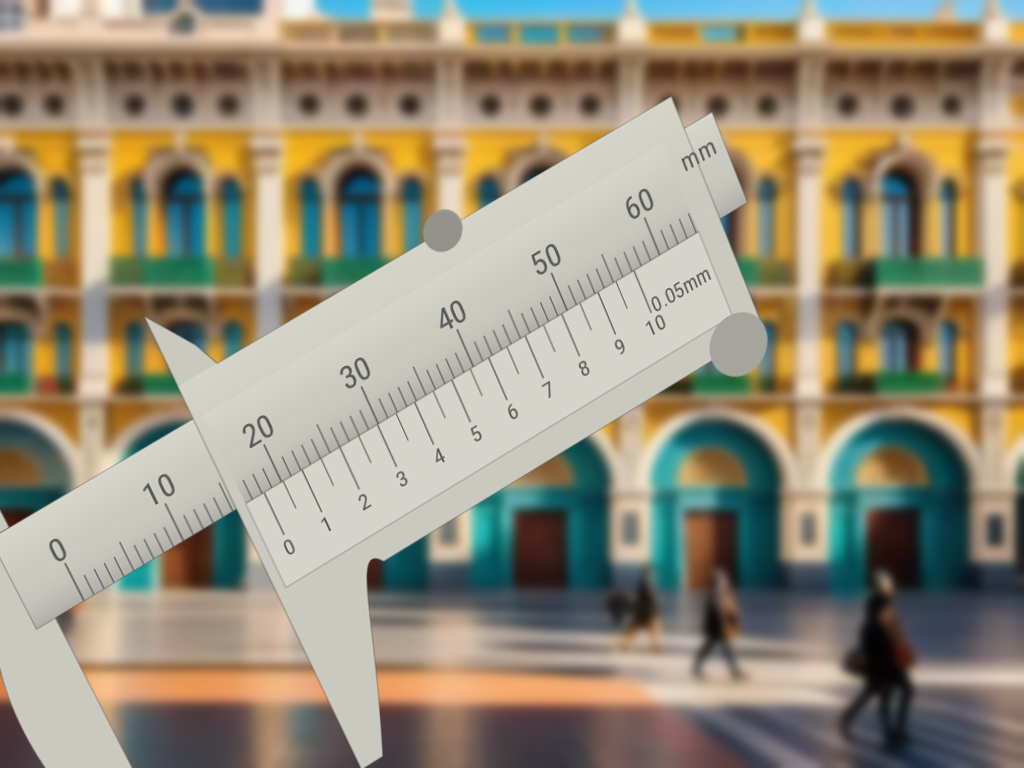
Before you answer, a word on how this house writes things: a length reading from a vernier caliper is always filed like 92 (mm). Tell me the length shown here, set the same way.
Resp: 18.2 (mm)
